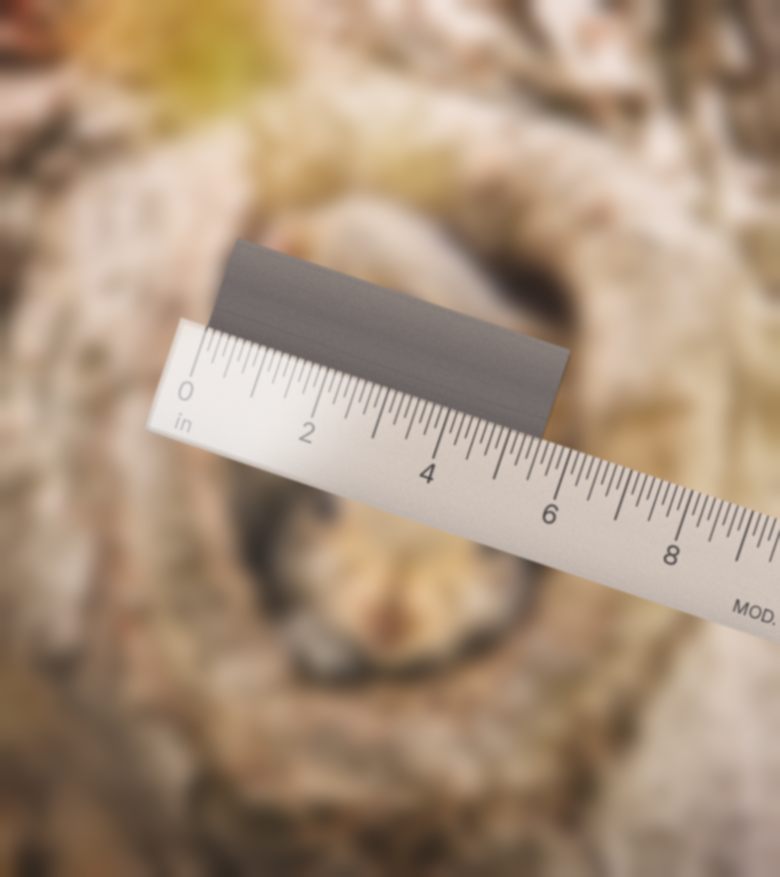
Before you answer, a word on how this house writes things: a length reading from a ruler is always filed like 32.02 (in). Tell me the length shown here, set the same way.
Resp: 5.5 (in)
